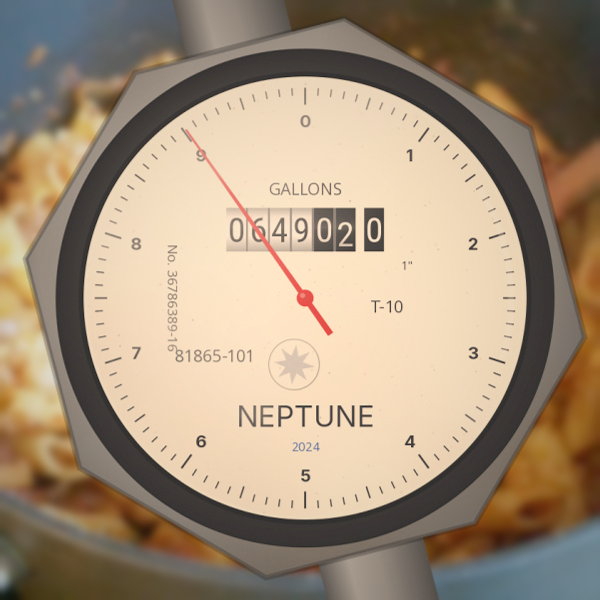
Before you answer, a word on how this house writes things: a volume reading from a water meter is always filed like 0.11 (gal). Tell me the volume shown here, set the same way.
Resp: 649019.0 (gal)
